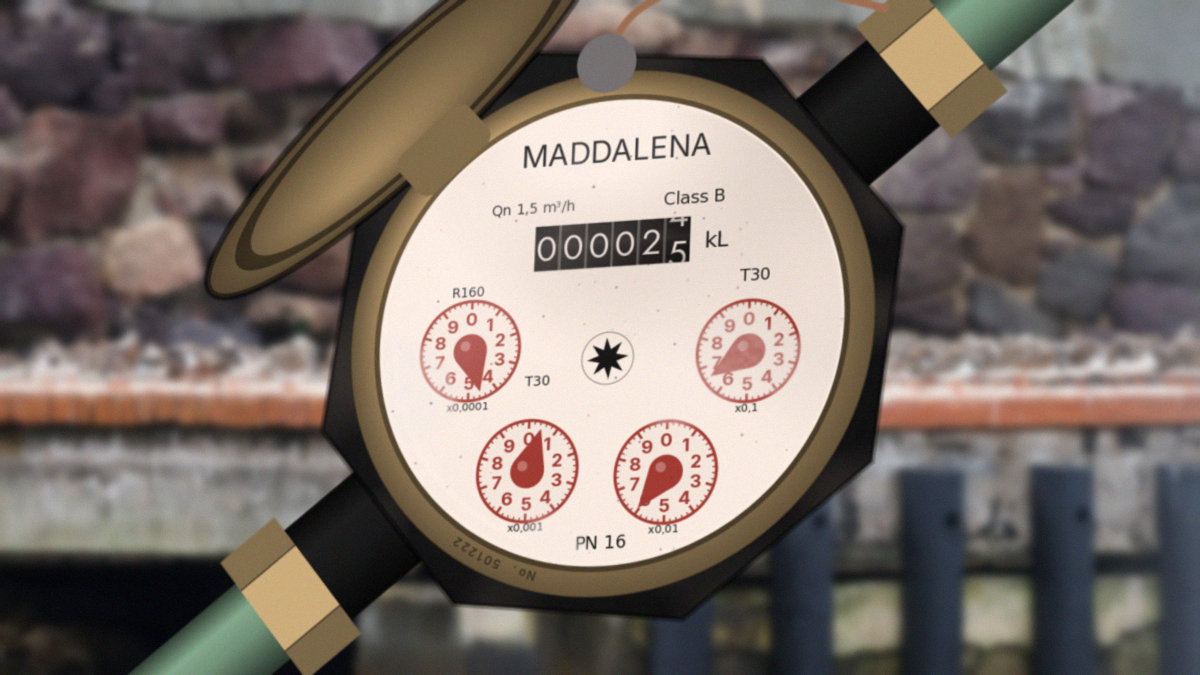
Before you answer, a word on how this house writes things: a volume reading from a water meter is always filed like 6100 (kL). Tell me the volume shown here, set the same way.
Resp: 24.6604 (kL)
